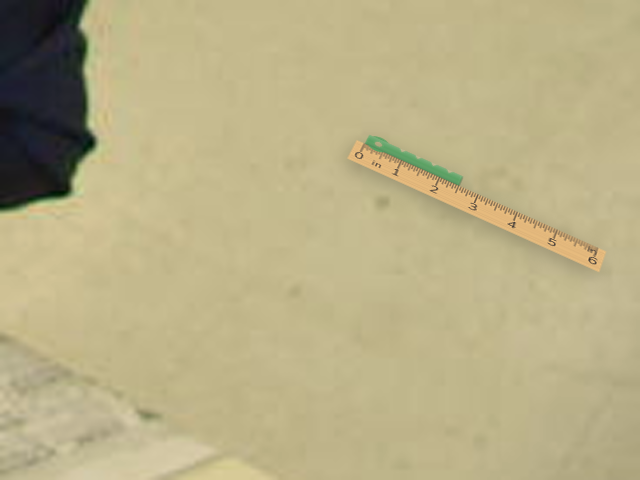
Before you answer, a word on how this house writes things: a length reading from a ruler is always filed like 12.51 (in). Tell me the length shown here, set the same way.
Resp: 2.5 (in)
